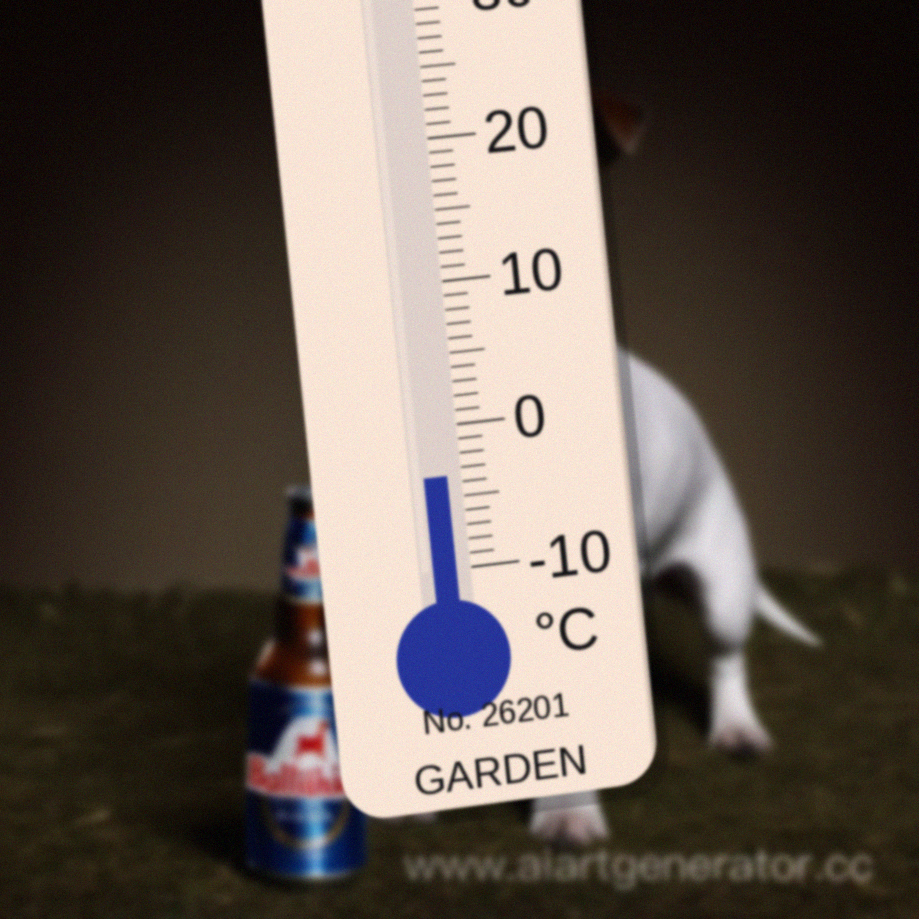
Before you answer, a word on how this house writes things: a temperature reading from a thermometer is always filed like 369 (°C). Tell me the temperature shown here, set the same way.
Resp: -3.5 (°C)
